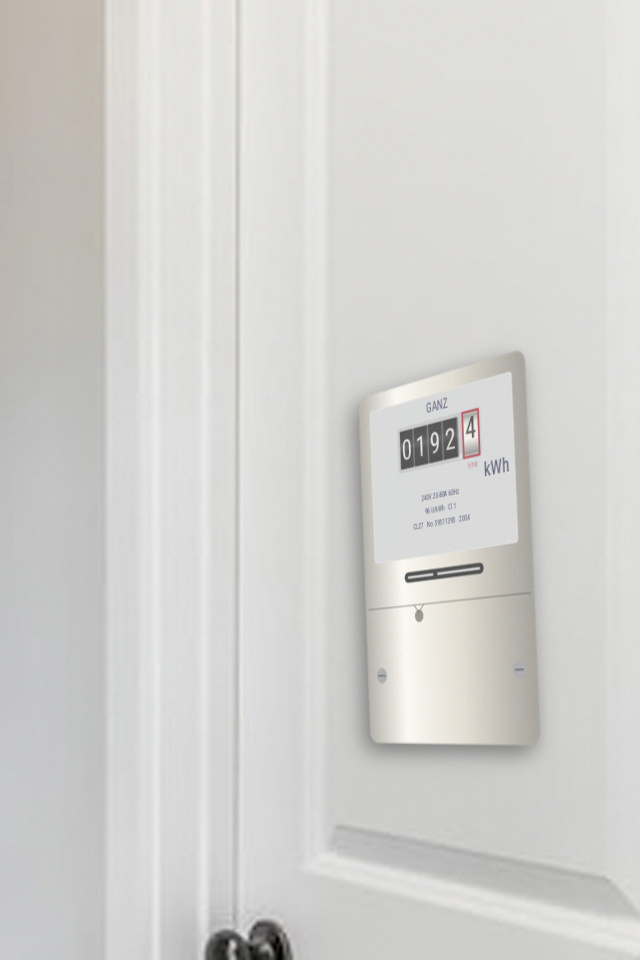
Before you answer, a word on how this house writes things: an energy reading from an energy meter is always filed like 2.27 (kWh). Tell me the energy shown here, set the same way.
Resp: 192.4 (kWh)
